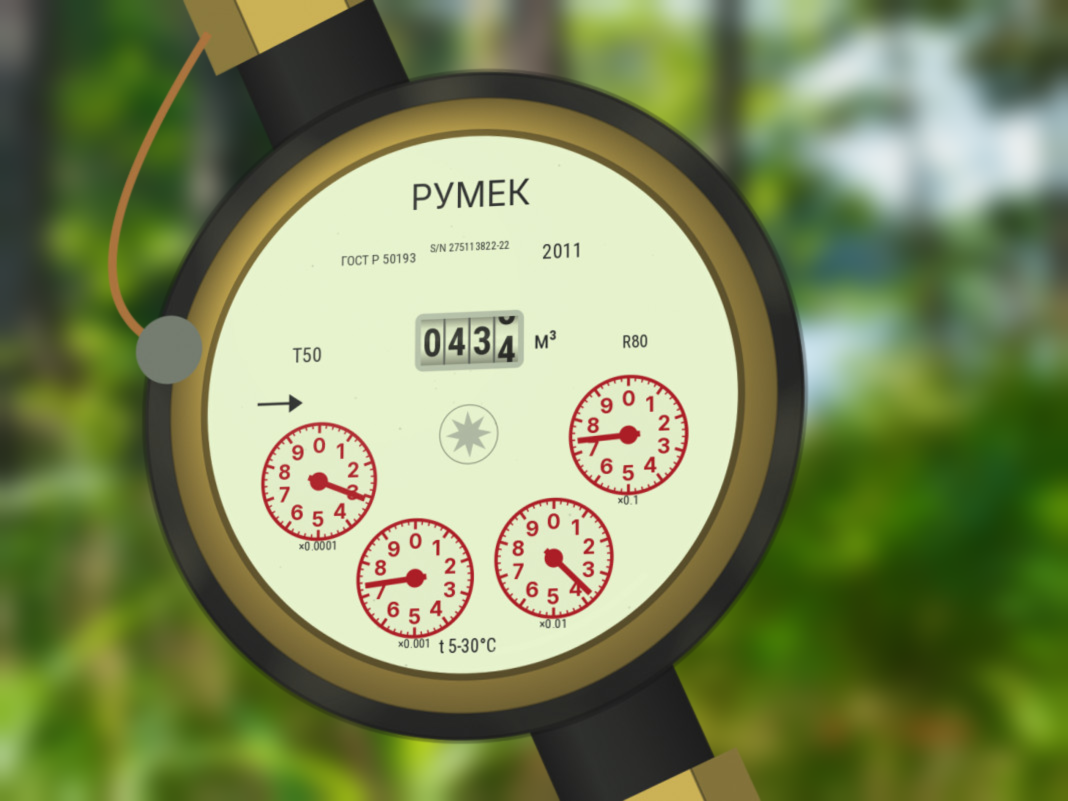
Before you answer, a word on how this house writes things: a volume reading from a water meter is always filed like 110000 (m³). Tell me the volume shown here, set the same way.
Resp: 433.7373 (m³)
